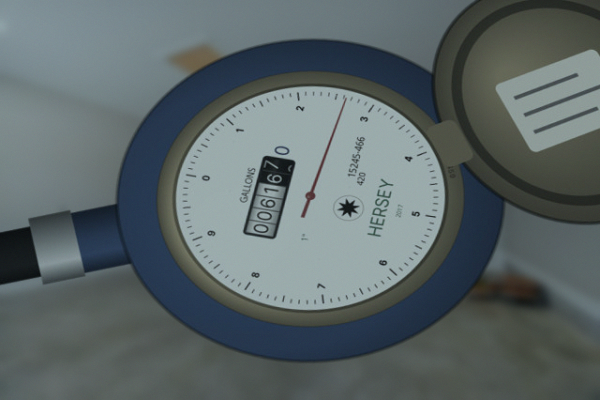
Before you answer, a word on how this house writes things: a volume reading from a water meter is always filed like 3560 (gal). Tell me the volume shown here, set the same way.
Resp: 61672.6 (gal)
